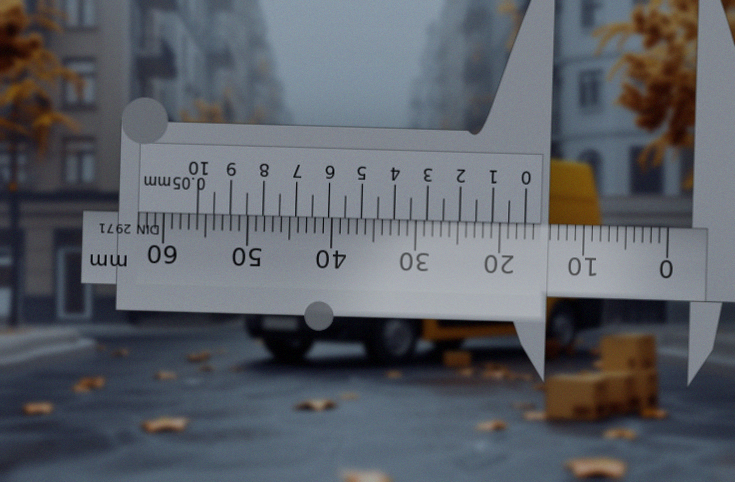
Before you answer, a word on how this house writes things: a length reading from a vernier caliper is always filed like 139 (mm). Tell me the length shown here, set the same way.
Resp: 17.0 (mm)
